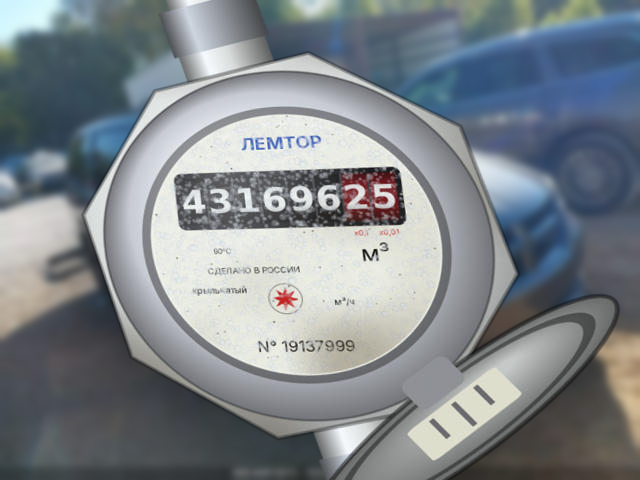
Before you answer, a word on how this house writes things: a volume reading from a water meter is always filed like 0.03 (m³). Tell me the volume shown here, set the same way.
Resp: 431696.25 (m³)
